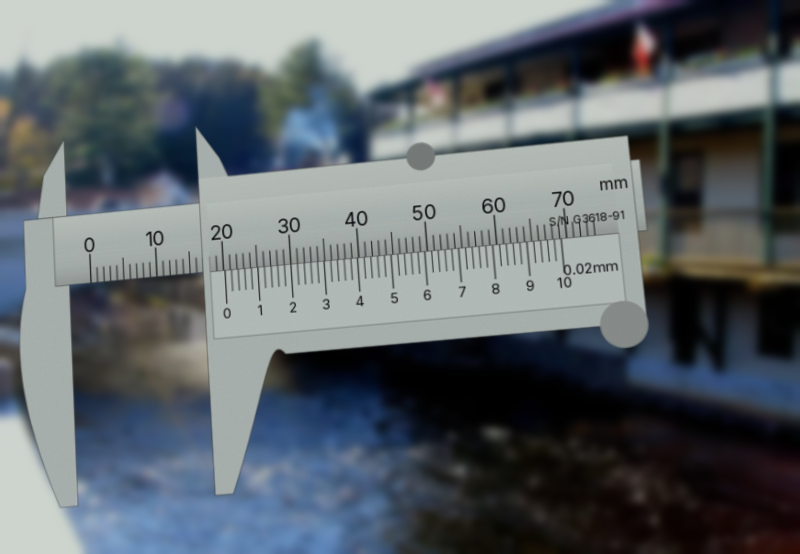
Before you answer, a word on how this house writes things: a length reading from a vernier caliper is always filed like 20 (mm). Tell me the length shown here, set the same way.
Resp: 20.2 (mm)
